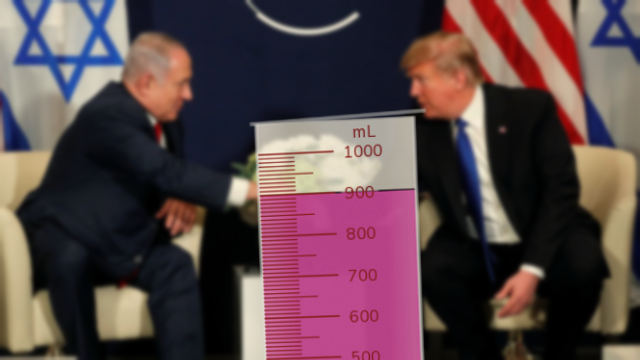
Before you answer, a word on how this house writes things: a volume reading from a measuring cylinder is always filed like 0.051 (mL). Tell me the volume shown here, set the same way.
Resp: 900 (mL)
